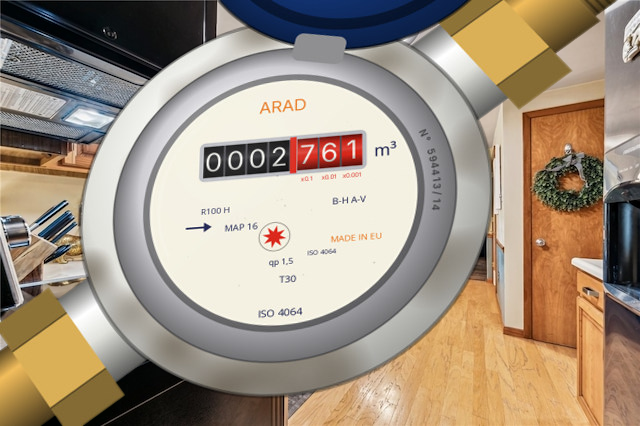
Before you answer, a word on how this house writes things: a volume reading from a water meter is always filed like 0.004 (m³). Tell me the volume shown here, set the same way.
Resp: 2.761 (m³)
